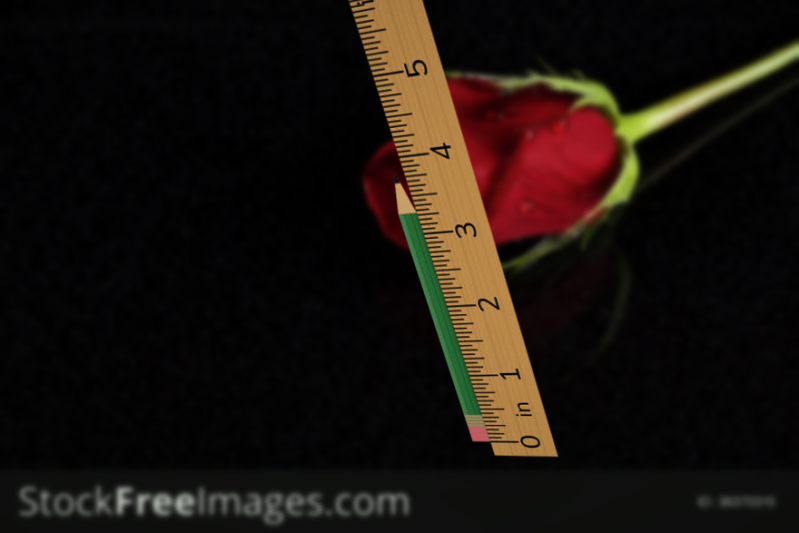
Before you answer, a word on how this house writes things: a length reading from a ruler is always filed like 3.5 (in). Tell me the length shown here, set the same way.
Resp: 3.8125 (in)
